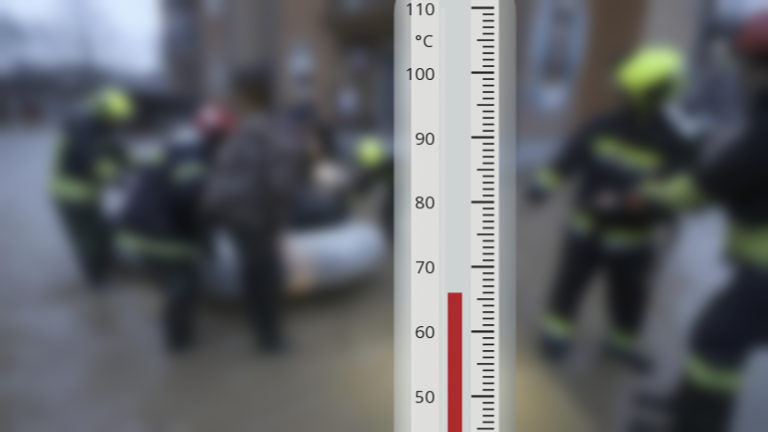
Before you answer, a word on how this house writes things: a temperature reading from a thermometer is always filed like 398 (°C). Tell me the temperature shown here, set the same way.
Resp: 66 (°C)
